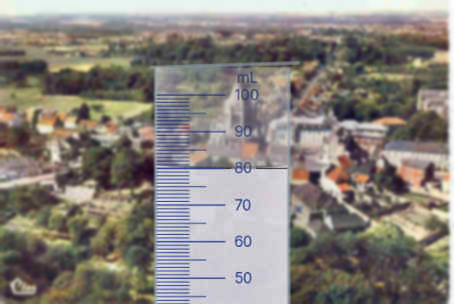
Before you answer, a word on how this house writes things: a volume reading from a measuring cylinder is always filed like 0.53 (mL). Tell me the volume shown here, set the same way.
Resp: 80 (mL)
